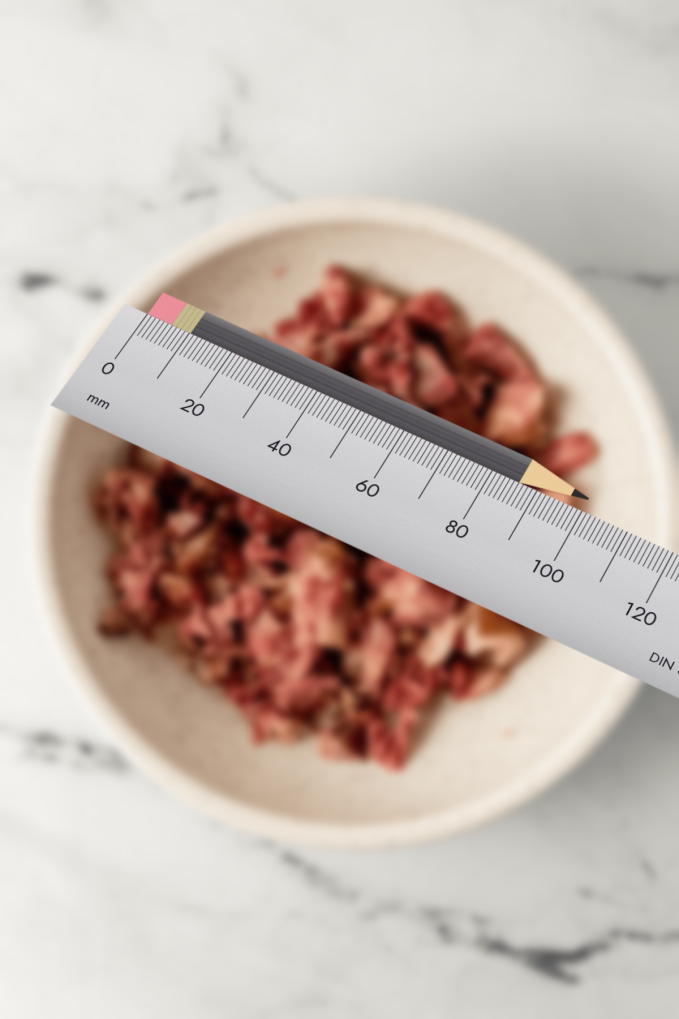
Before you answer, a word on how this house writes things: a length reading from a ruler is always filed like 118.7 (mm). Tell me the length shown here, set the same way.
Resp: 100 (mm)
